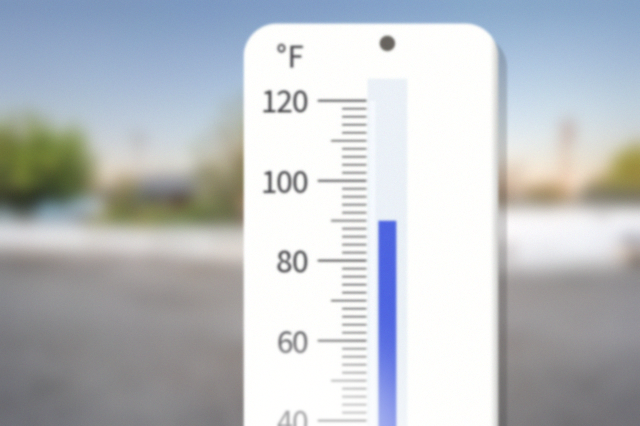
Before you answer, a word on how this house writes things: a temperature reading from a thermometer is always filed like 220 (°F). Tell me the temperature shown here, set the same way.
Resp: 90 (°F)
